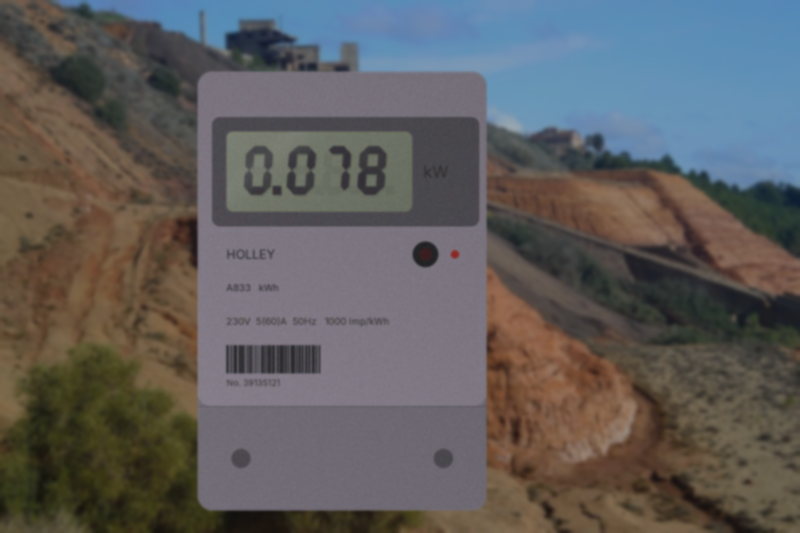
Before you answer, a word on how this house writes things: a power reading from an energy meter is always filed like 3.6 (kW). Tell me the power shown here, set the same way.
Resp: 0.078 (kW)
